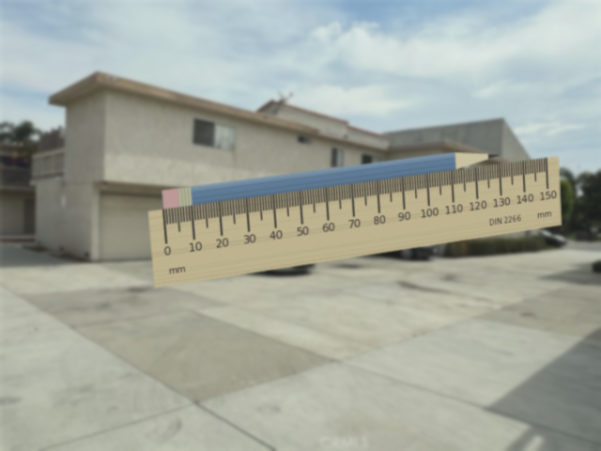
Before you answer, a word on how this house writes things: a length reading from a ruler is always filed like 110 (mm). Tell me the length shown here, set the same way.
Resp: 130 (mm)
